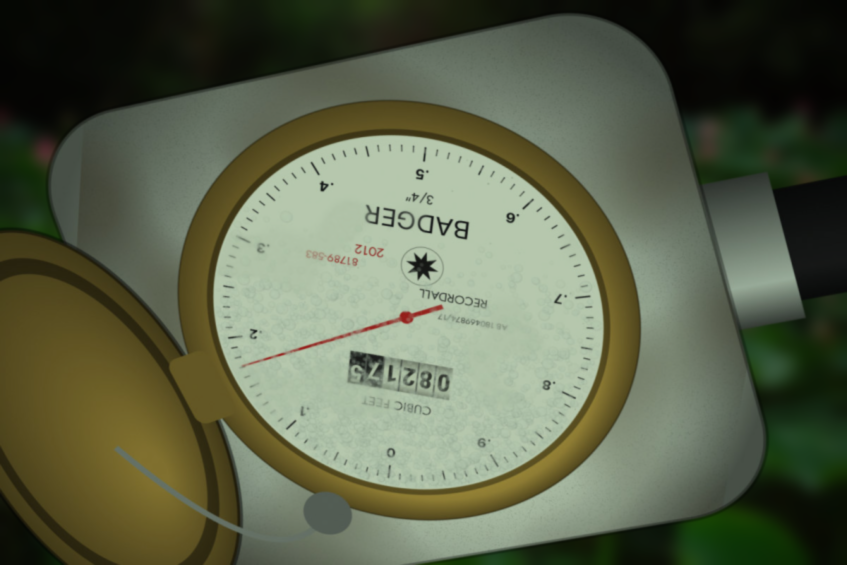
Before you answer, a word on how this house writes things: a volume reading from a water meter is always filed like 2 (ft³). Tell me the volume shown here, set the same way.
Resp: 82175.17 (ft³)
